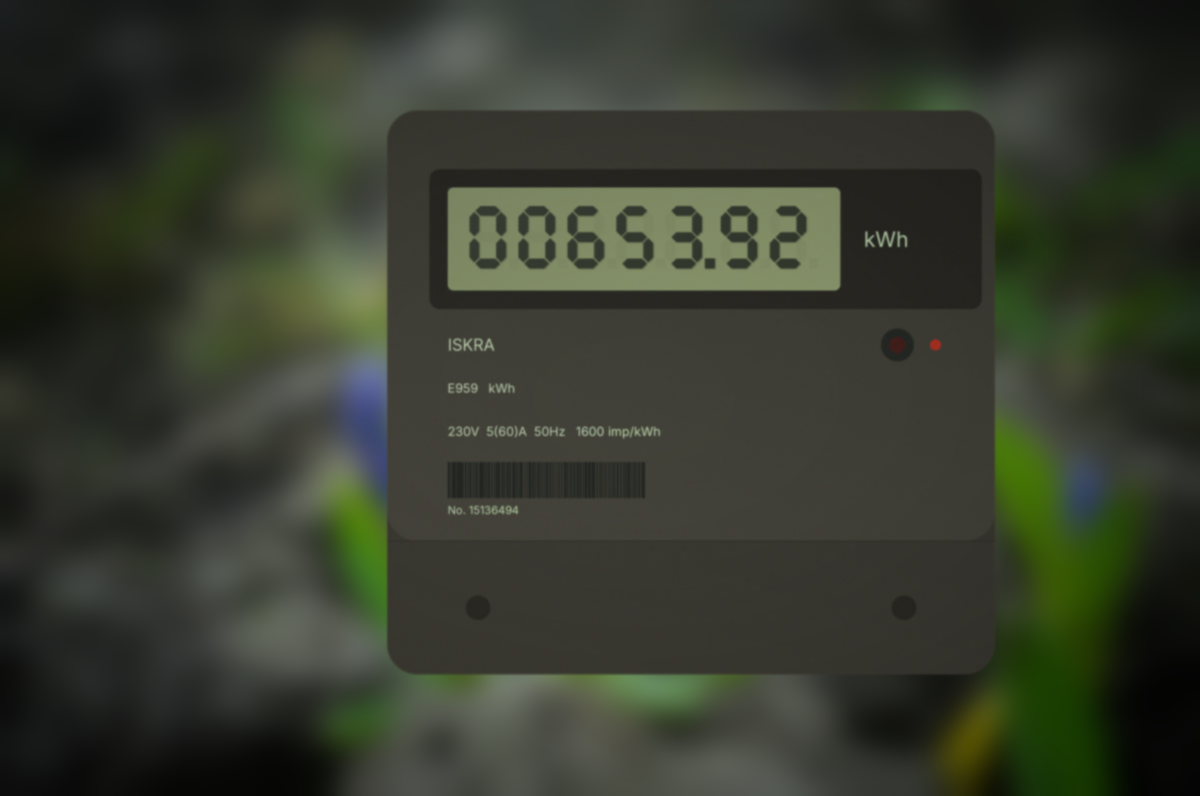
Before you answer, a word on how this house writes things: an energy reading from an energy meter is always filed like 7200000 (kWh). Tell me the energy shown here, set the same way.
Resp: 653.92 (kWh)
